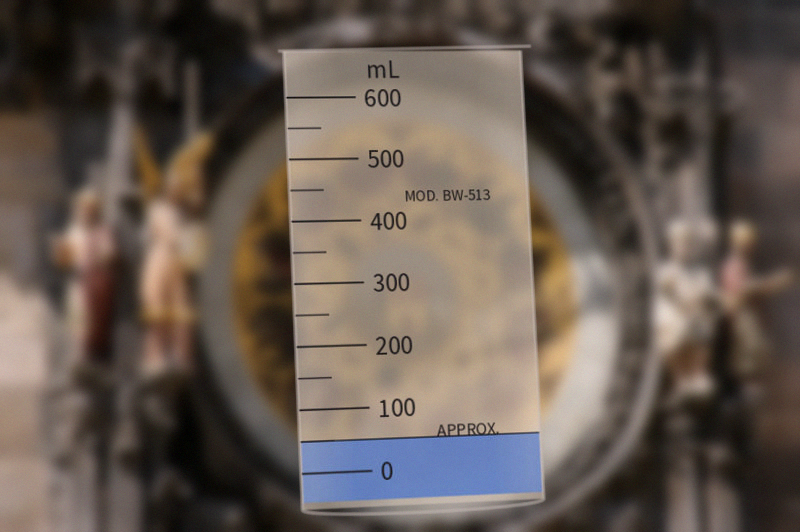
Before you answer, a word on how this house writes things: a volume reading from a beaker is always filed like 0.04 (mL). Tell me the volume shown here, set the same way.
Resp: 50 (mL)
